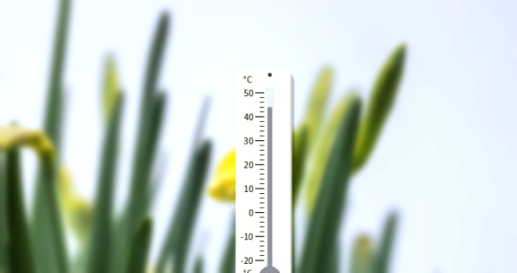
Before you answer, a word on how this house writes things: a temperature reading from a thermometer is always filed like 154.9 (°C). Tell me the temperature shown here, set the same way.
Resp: 44 (°C)
